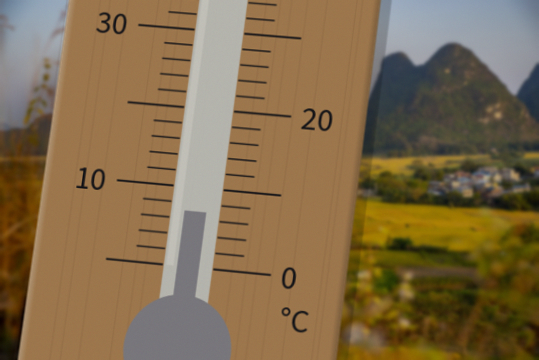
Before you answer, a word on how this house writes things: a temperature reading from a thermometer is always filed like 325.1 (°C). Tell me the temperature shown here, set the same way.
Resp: 7 (°C)
